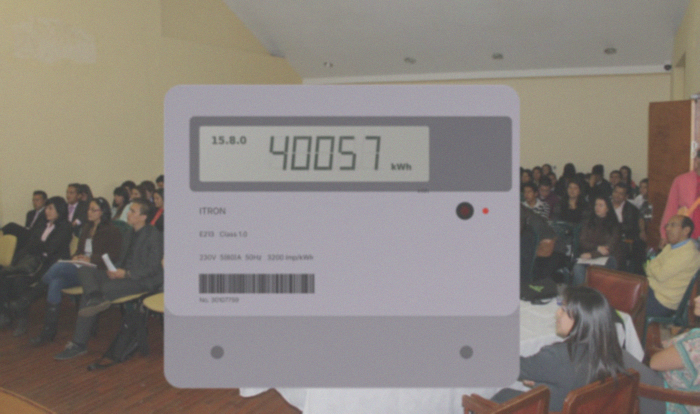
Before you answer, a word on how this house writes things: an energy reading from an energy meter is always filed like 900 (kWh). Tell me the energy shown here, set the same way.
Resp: 40057 (kWh)
